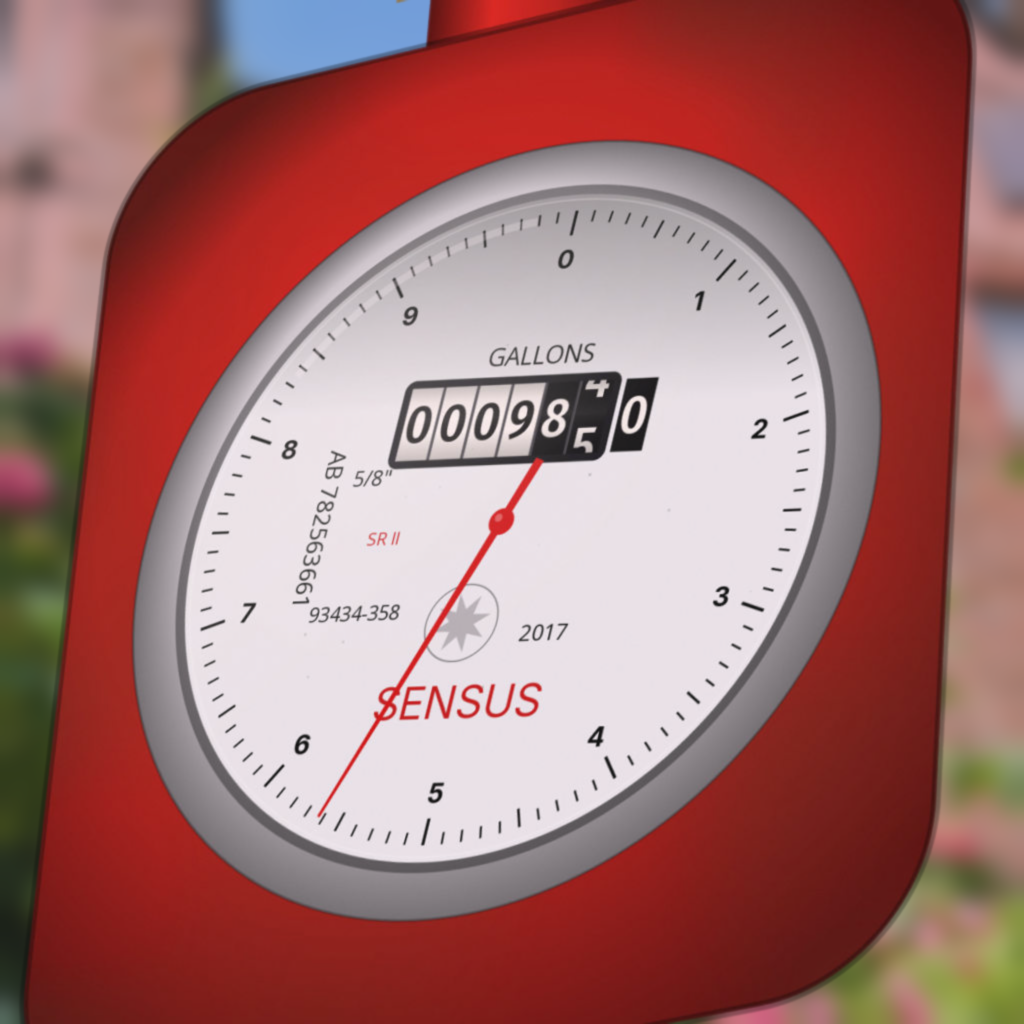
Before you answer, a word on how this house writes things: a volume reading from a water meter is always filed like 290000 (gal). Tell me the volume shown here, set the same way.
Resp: 9845.6 (gal)
